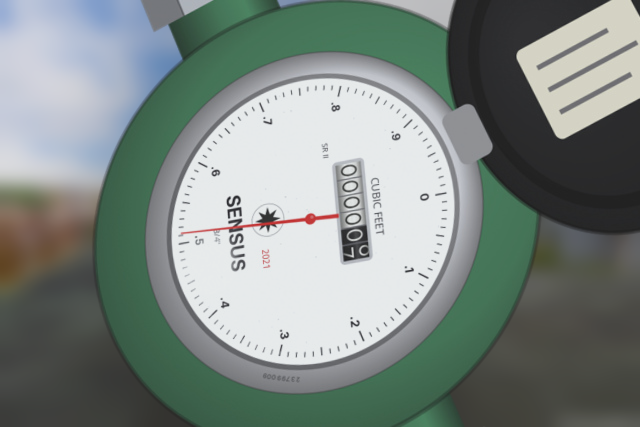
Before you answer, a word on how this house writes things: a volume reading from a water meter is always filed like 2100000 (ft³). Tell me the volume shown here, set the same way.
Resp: 6.51 (ft³)
